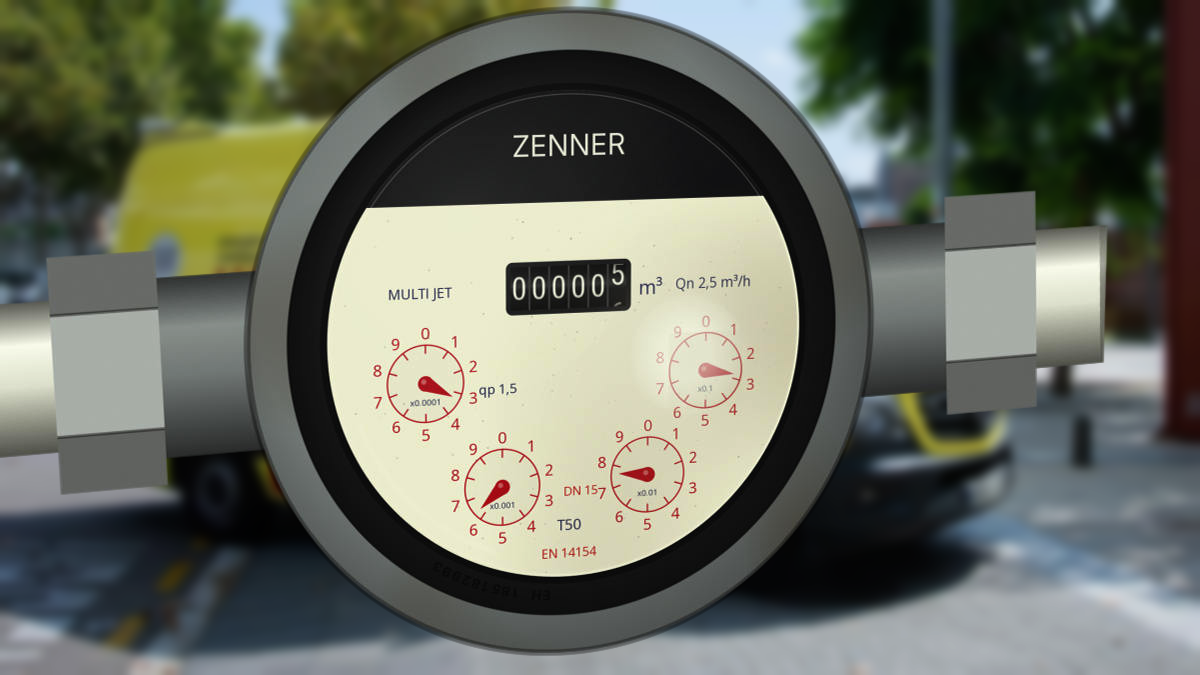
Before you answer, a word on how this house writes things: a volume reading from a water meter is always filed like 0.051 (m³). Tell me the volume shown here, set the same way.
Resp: 5.2763 (m³)
